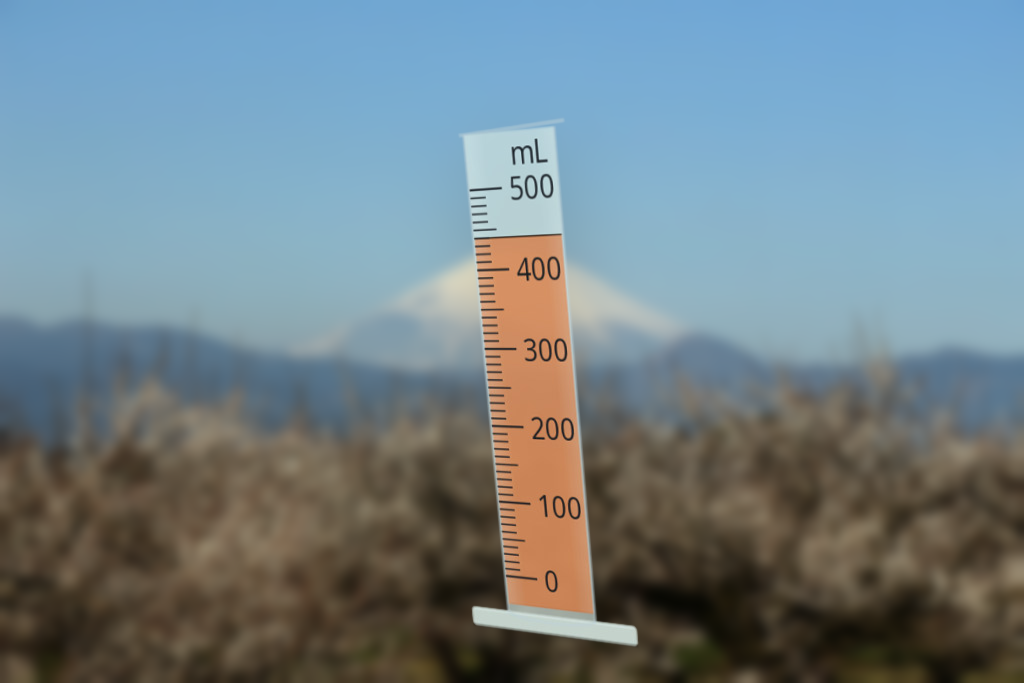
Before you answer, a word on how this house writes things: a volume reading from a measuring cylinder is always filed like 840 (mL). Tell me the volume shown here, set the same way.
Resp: 440 (mL)
